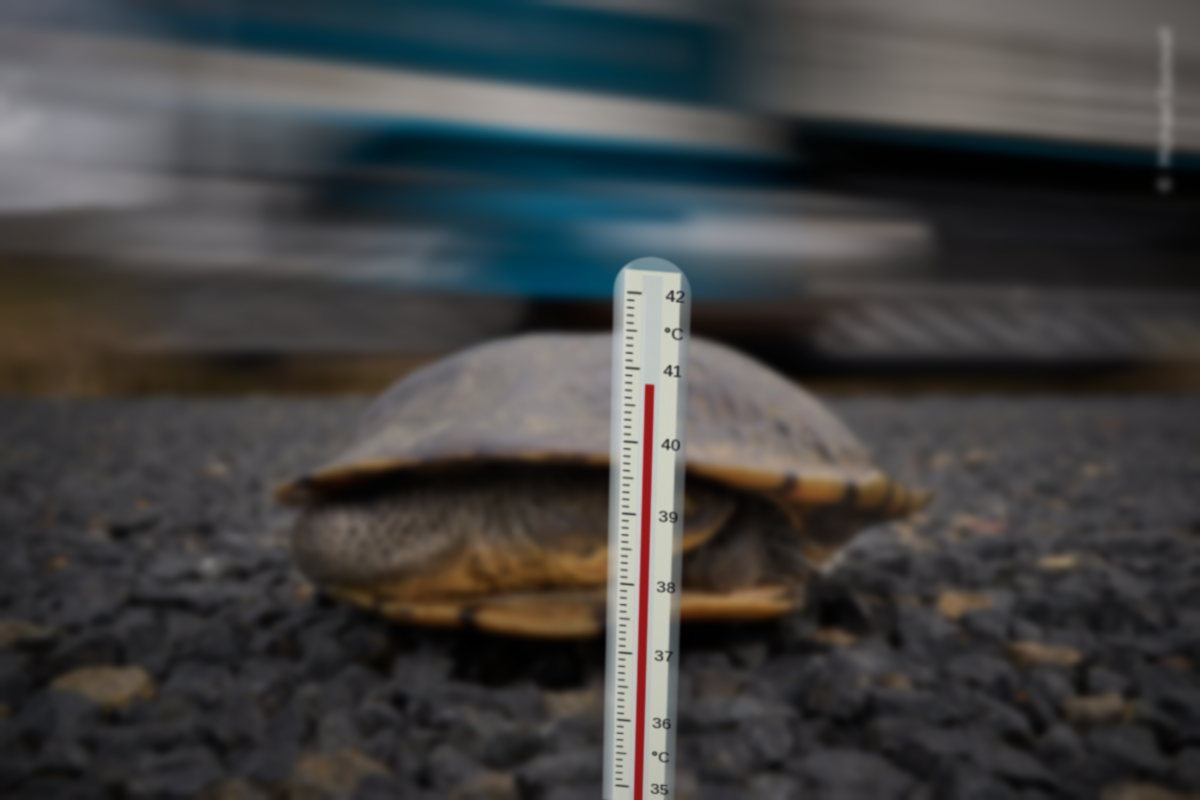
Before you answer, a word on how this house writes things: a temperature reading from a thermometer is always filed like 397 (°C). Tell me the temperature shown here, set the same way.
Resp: 40.8 (°C)
